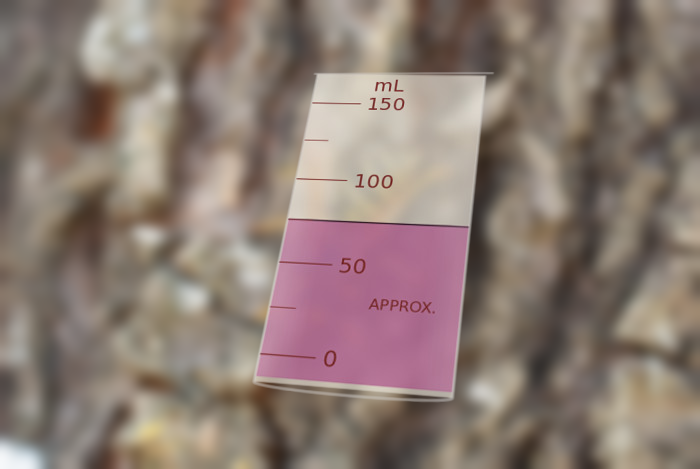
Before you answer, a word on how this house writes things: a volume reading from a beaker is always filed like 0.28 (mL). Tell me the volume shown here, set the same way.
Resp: 75 (mL)
